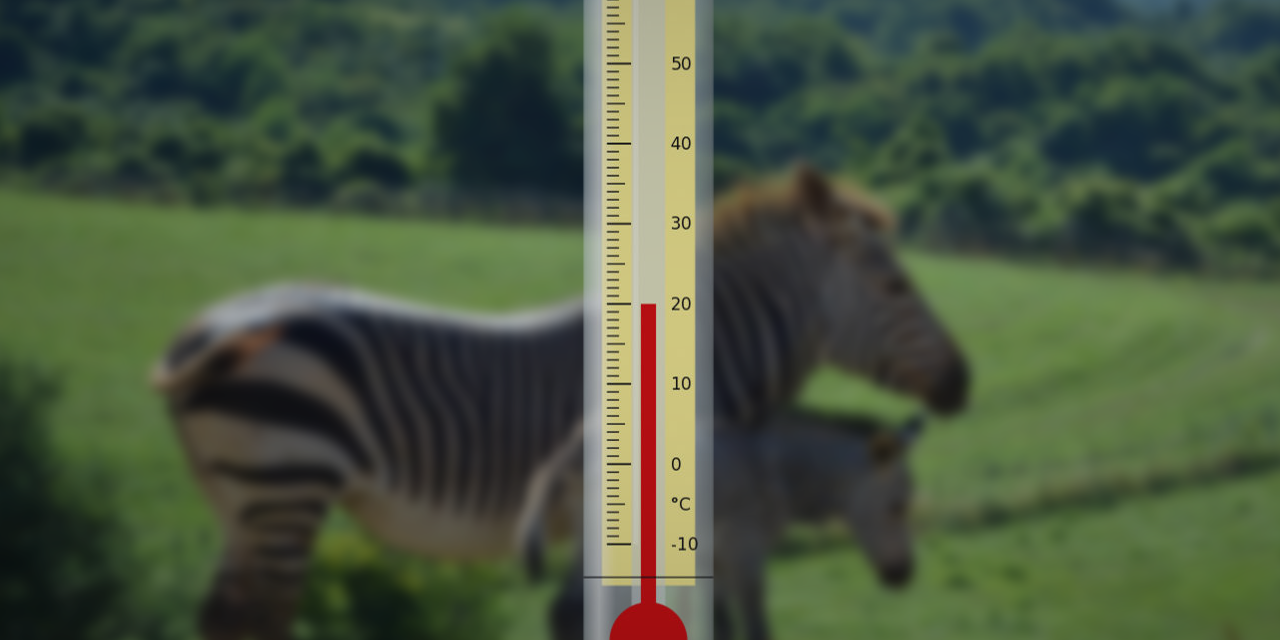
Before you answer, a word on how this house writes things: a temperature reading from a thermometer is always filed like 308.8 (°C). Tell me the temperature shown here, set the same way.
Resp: 20 (°C)
